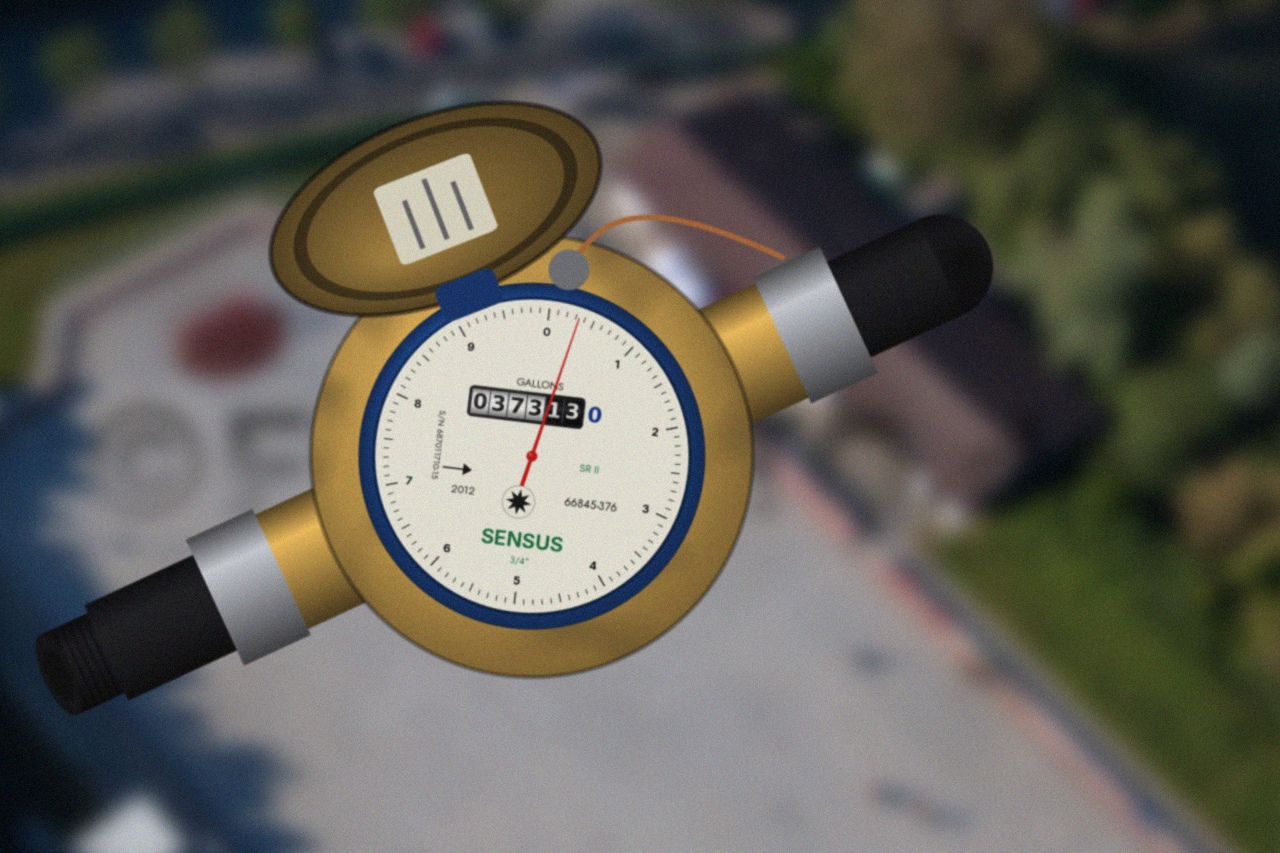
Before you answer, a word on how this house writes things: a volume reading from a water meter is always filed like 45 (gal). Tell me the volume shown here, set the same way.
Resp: 373130.3 (gal)
